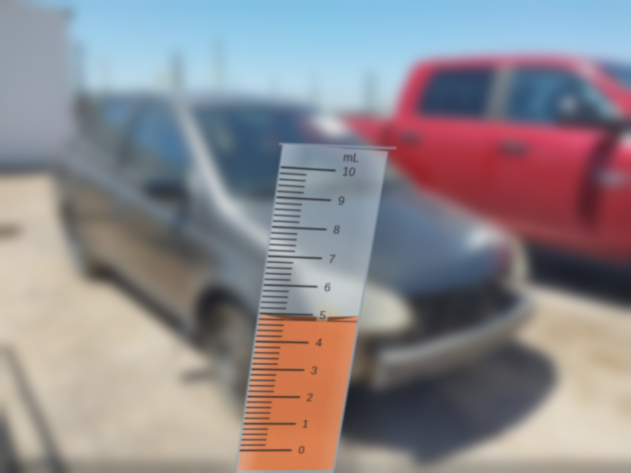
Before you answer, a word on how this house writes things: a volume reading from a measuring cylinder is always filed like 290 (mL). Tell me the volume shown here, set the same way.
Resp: 4.8 (mL)
